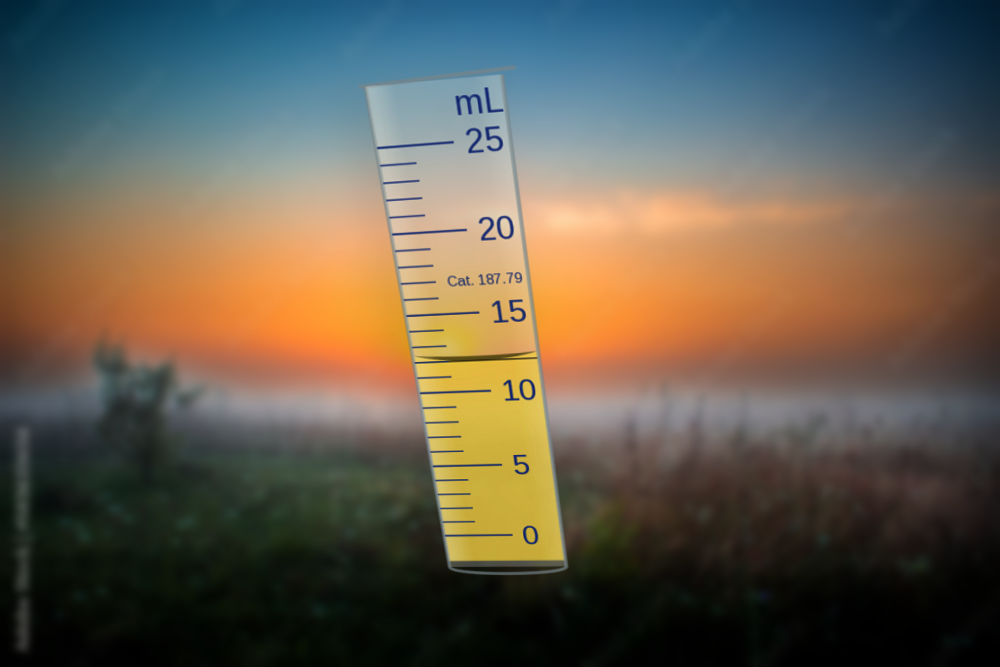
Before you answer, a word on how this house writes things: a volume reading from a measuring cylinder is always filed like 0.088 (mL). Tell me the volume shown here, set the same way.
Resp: 12 (mL)
